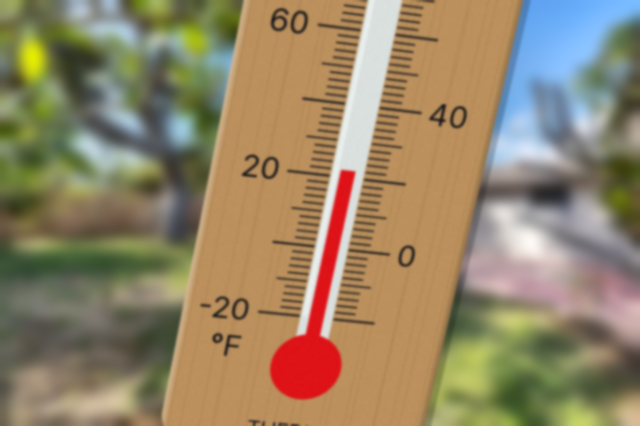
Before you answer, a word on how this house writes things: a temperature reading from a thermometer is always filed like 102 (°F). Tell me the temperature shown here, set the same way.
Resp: 22 (°F)
